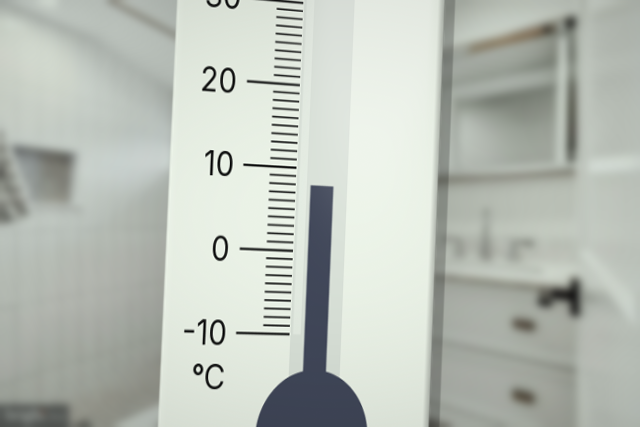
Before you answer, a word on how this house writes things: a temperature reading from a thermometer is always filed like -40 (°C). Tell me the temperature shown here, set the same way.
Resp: 8 (°C)
